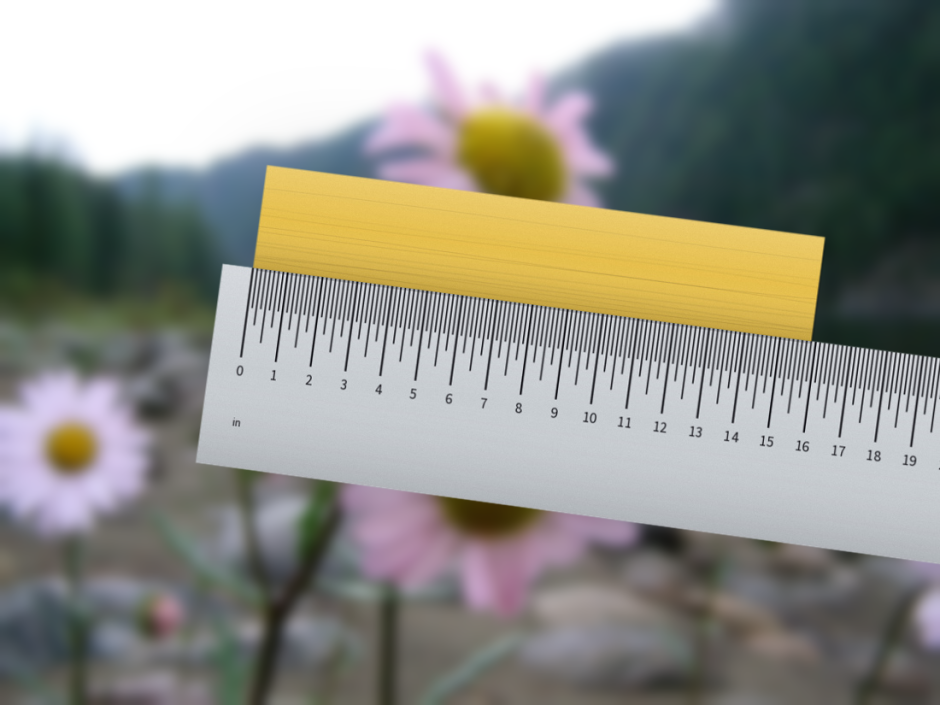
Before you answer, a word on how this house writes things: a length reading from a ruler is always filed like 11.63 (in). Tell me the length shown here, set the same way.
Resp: 15.875 (in)
